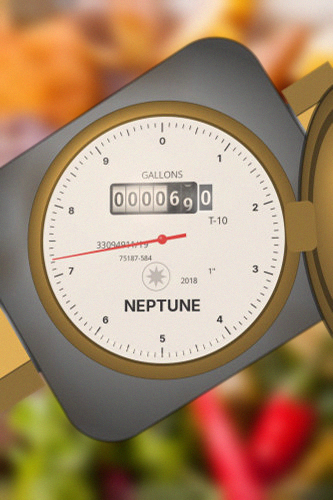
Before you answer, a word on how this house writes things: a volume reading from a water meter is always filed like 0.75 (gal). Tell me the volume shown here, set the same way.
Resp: 687.2 (gal)
